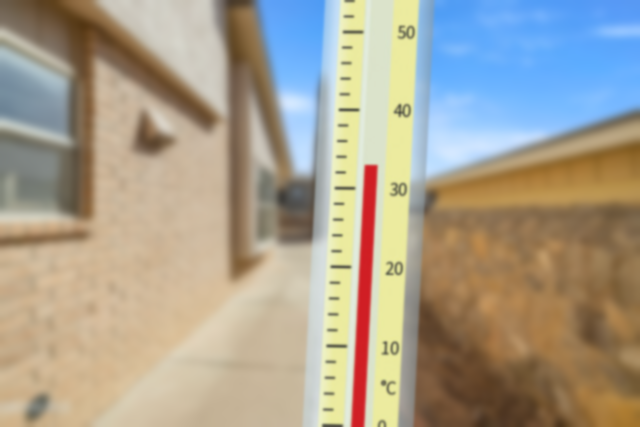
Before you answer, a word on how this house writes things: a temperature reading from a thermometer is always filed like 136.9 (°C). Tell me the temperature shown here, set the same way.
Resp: 33 (°C)
